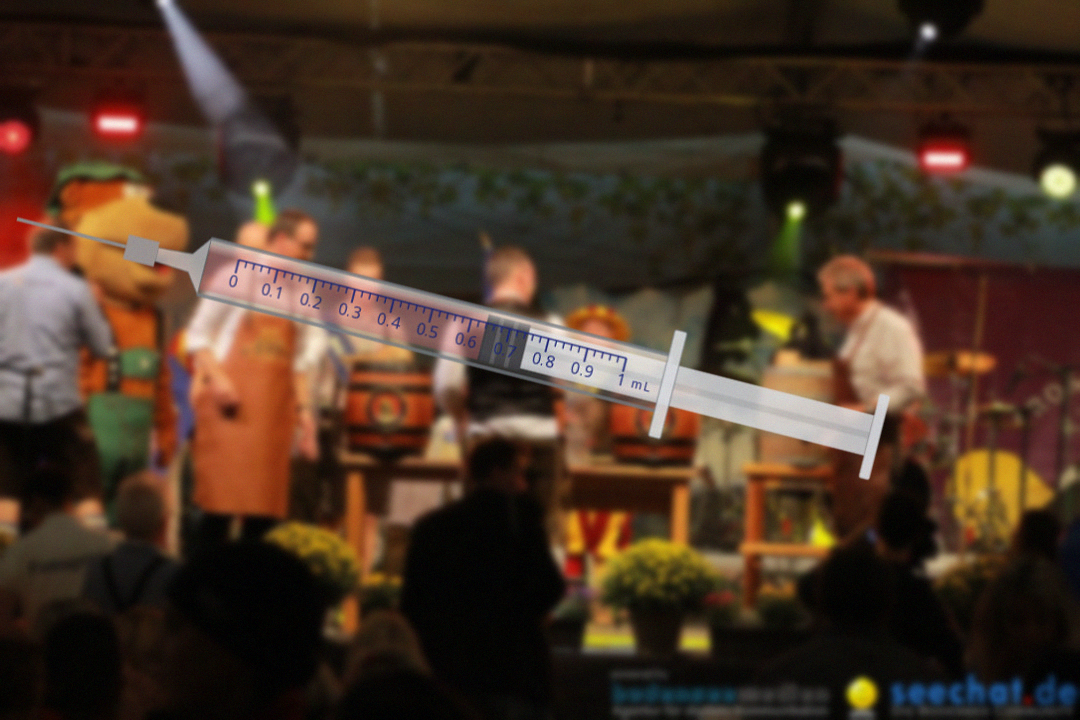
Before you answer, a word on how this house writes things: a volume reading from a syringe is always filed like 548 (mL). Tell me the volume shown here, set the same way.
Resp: 0.64 (mL)
